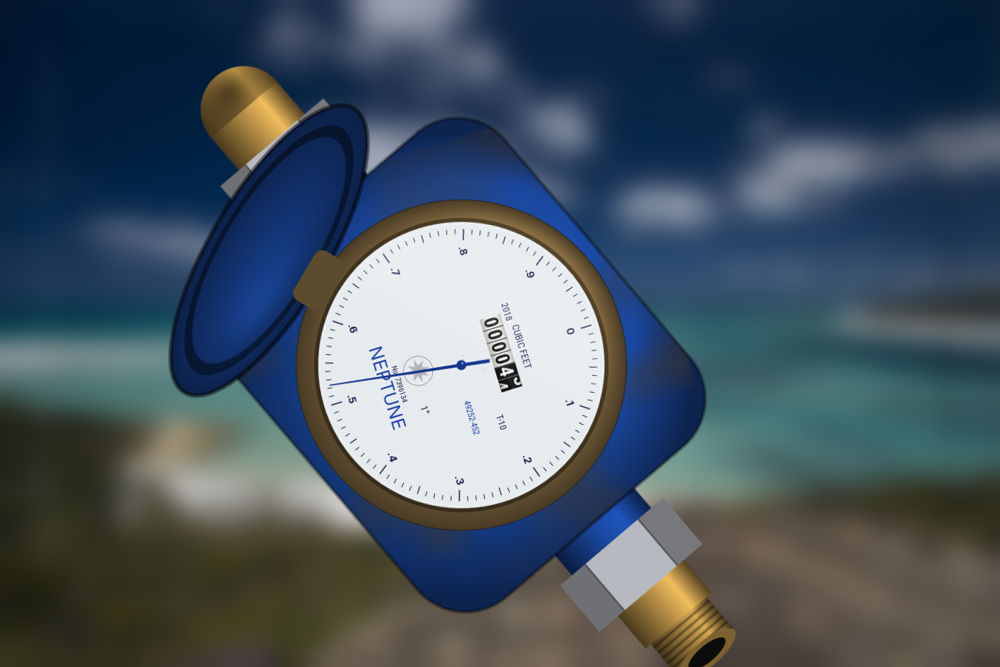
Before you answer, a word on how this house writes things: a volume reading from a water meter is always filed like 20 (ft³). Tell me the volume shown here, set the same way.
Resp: 43.52 (ft³)
